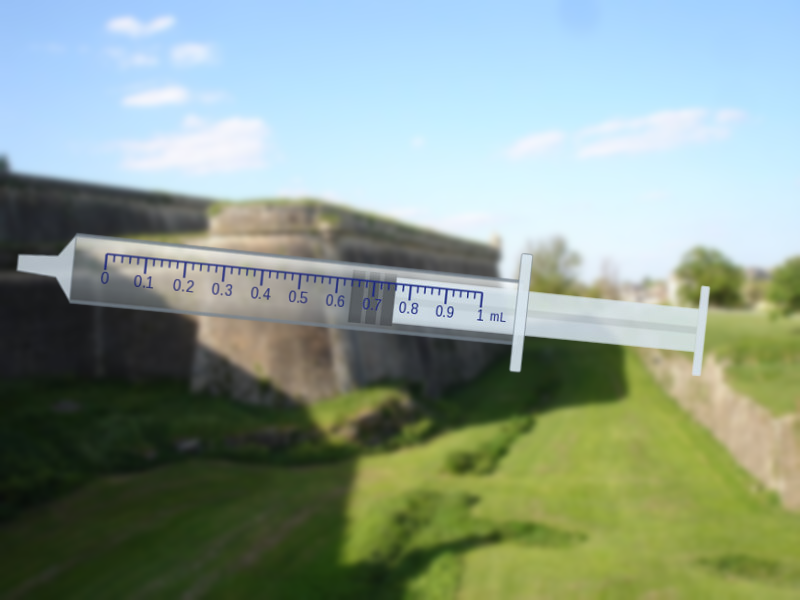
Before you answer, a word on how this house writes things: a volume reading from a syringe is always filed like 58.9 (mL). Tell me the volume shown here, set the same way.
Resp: 0.64 (mL)
